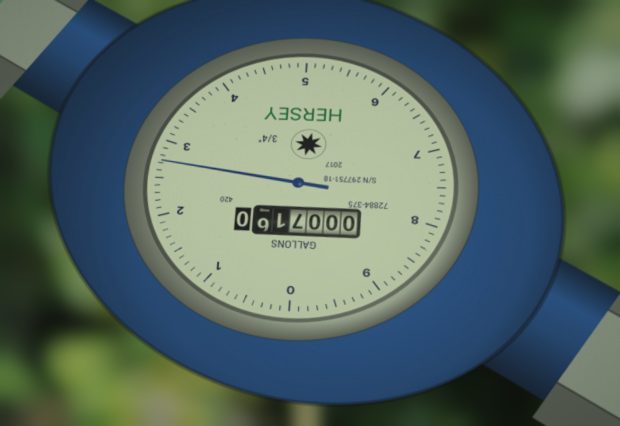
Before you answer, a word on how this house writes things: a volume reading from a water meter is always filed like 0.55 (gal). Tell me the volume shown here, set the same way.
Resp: 7162.7 (gal)
